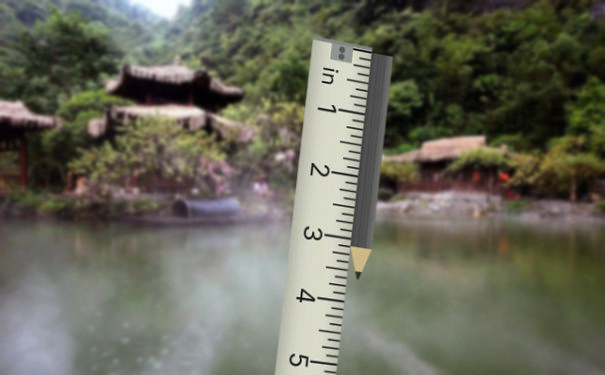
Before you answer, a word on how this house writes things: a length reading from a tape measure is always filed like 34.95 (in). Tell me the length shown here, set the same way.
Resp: 3.625 (in)
